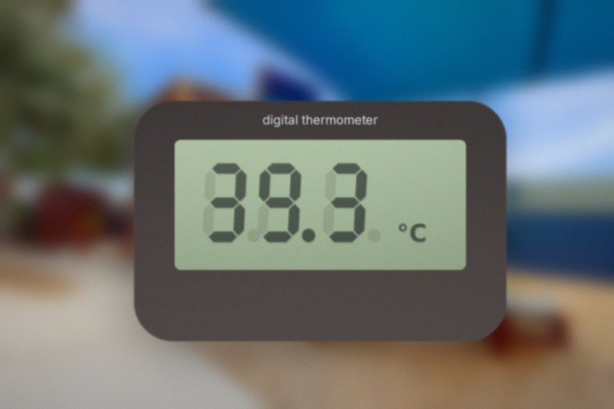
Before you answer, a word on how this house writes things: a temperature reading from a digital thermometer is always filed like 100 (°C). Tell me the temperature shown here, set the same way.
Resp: 39.3 (°C)
